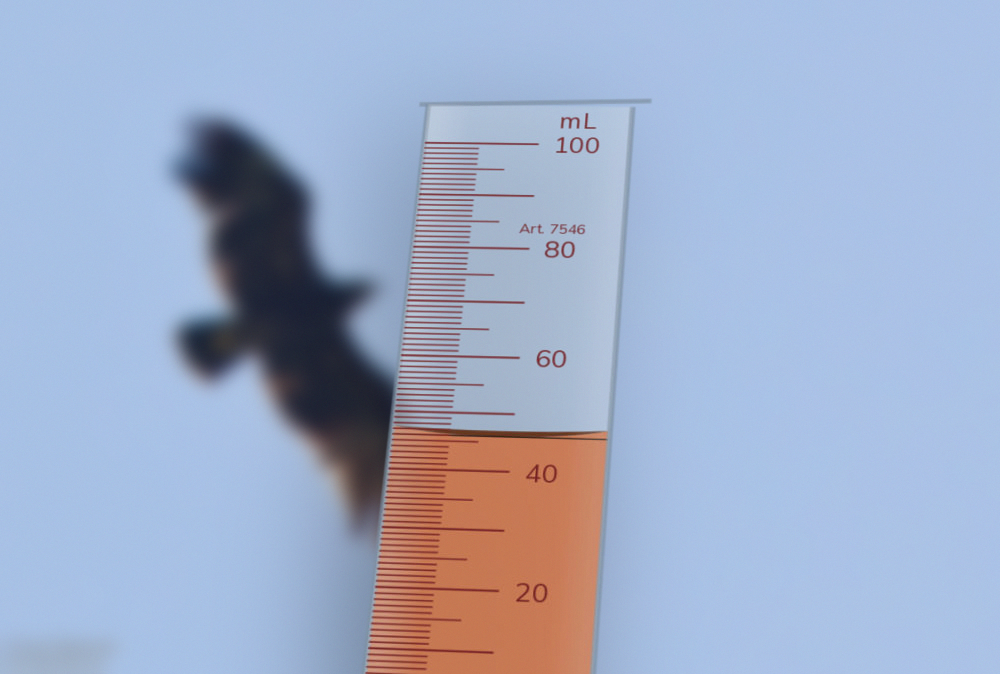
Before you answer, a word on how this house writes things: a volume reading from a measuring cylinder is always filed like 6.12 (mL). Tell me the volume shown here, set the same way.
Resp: 46 (mL)
